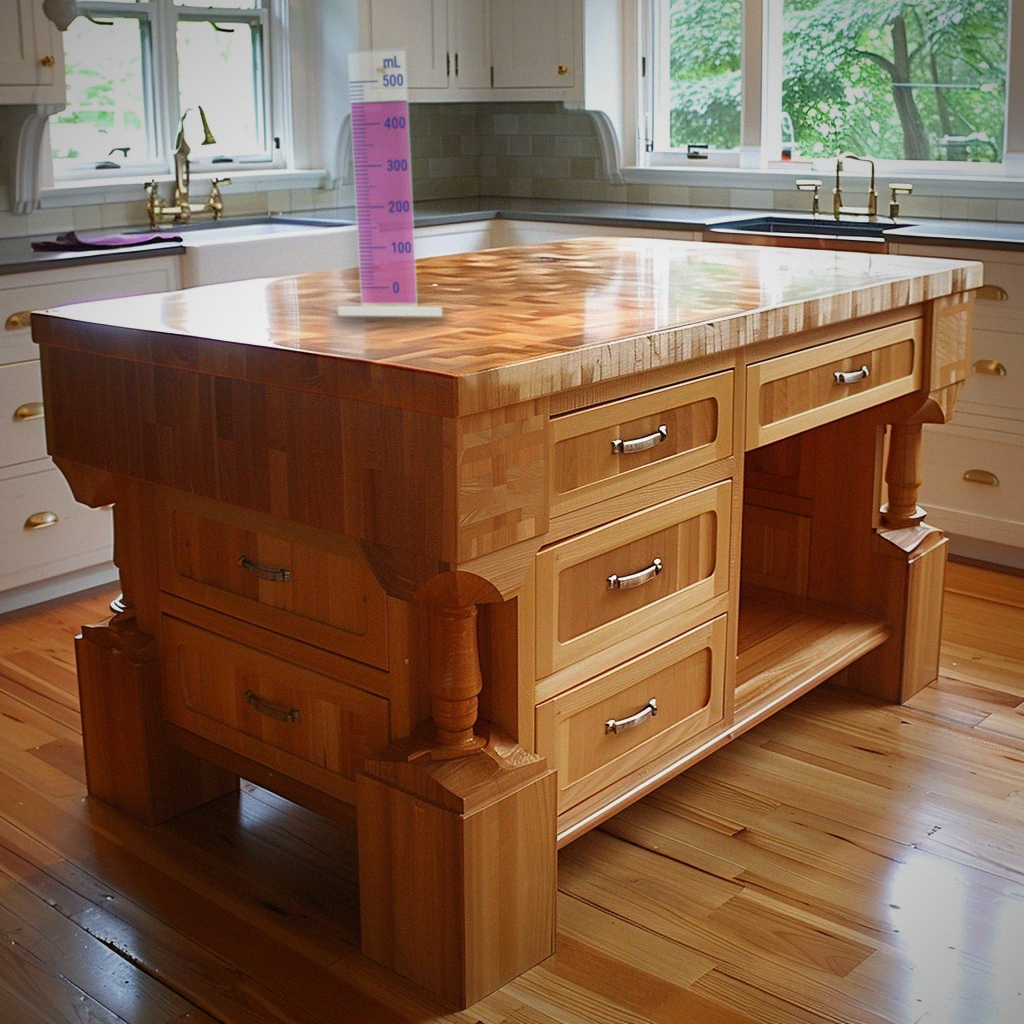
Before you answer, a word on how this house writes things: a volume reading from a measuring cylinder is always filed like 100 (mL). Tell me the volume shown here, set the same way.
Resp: 450 (mL)
